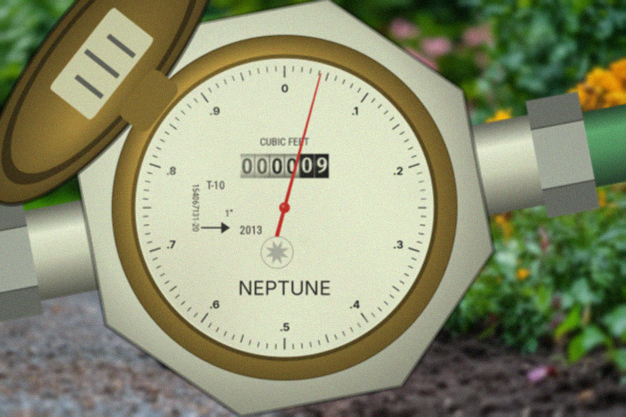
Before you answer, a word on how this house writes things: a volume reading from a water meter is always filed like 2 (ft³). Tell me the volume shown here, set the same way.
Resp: 9.04 (ft³)
